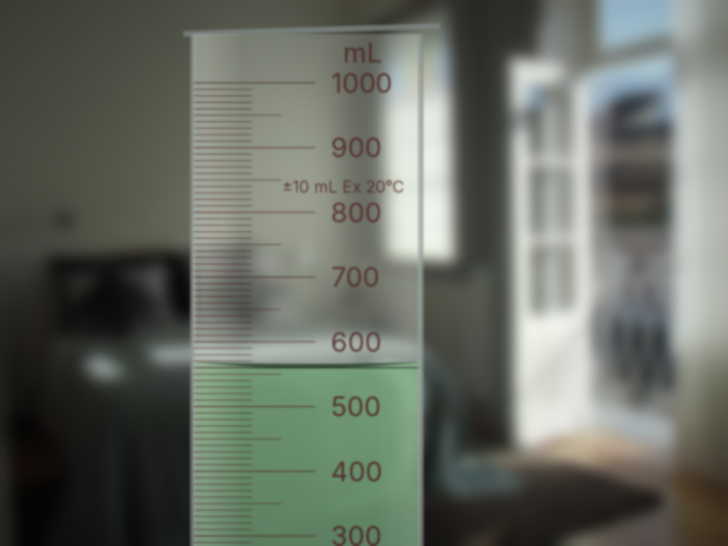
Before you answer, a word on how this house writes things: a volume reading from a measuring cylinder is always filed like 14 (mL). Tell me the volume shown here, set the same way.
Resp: 560 (mL)
